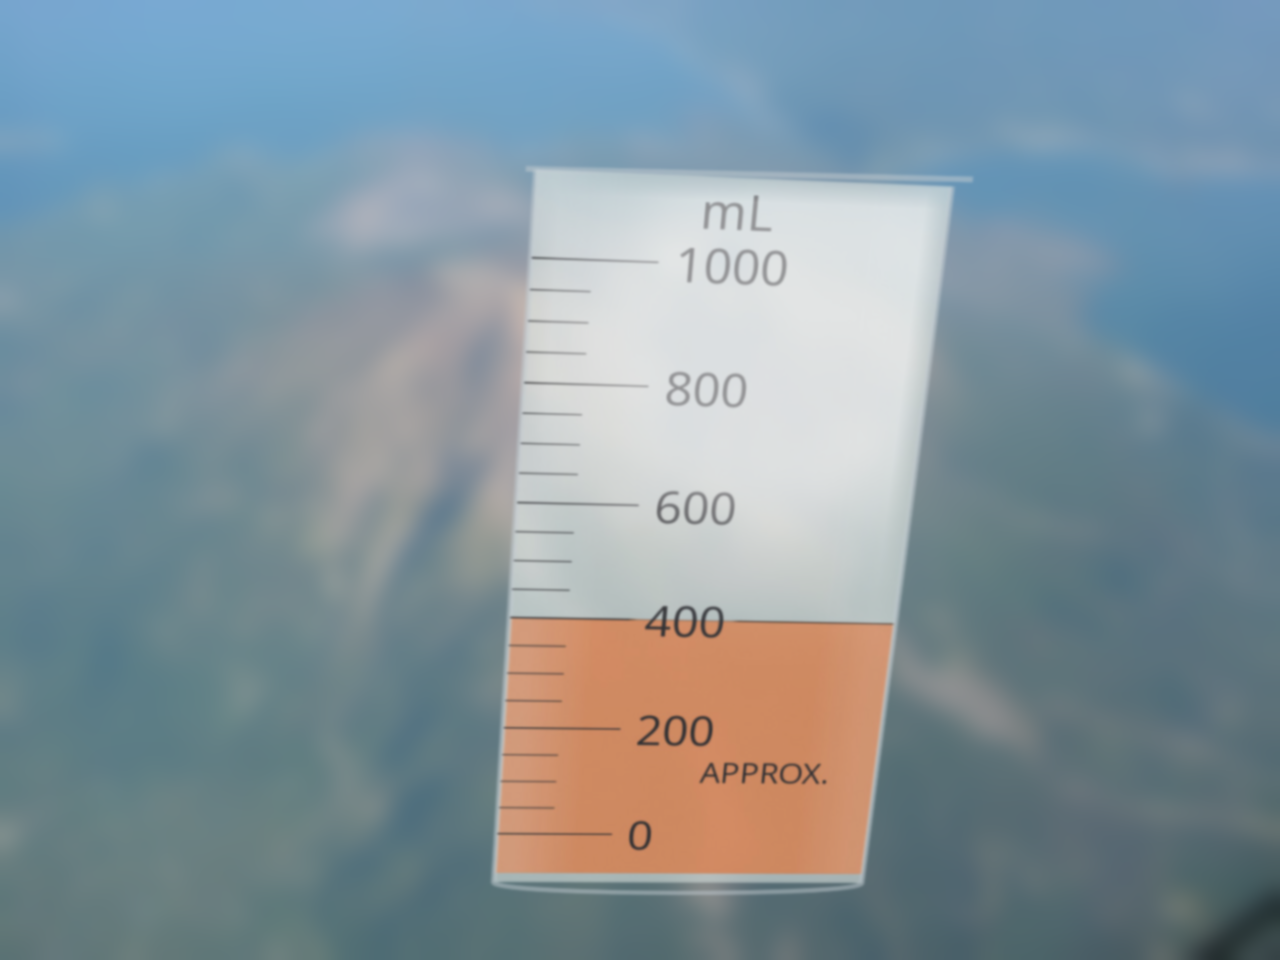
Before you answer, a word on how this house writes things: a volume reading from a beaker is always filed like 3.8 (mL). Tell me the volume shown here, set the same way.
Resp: 400 (mL)
